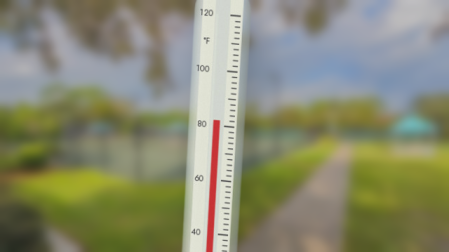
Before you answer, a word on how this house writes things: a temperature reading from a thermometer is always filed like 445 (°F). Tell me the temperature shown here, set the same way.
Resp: 82 (°F)
